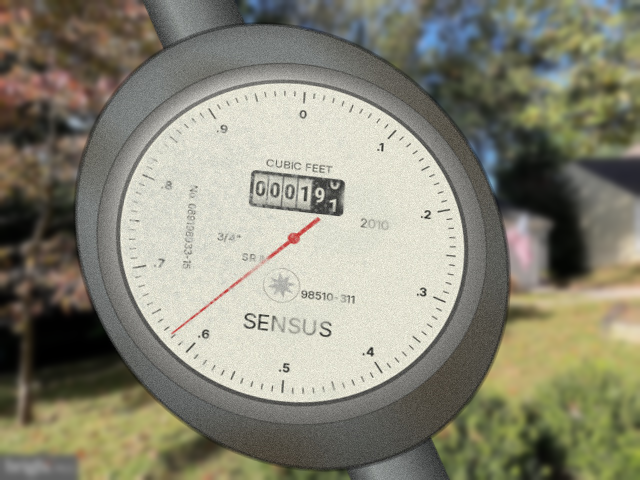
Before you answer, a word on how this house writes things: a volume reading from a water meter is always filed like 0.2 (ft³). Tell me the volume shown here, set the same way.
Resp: 190.62 (ft³)
